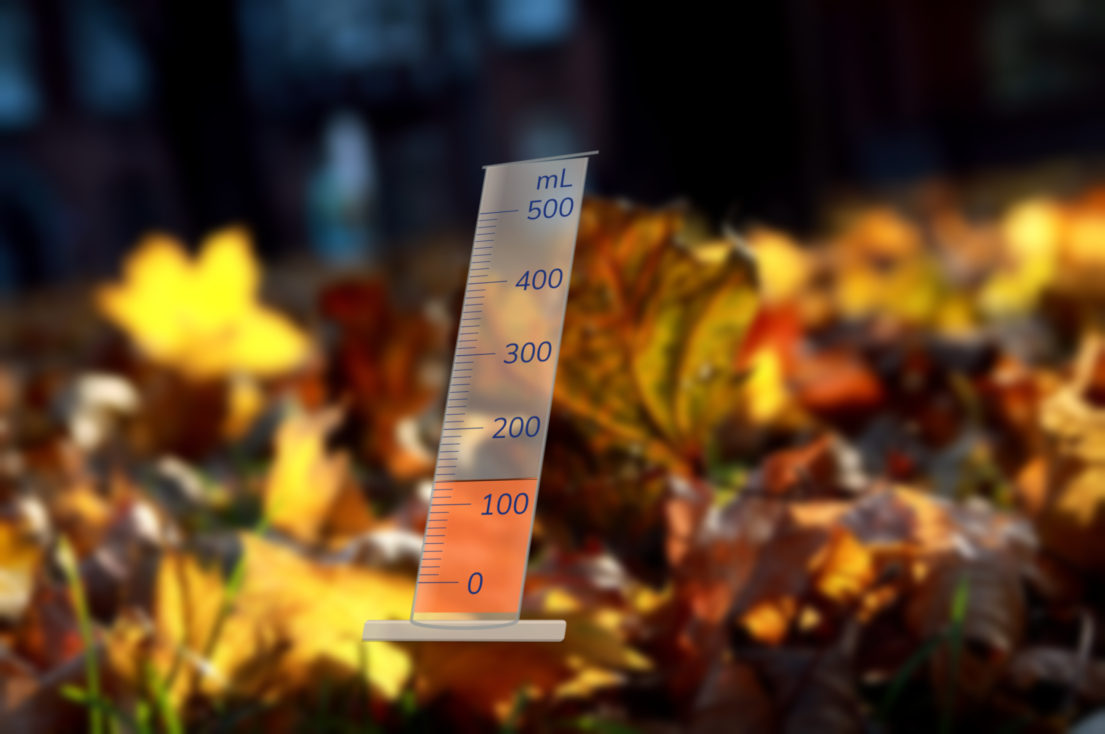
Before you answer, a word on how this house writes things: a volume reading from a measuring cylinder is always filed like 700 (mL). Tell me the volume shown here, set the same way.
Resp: 130 (mL)
